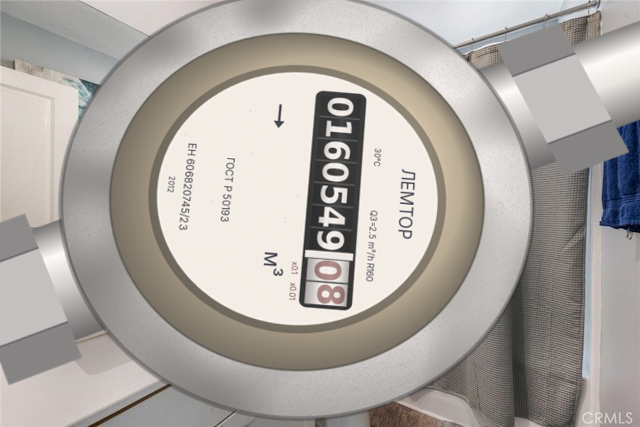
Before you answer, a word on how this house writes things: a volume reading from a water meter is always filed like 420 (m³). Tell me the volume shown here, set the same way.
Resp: 160549.08 (m³)
